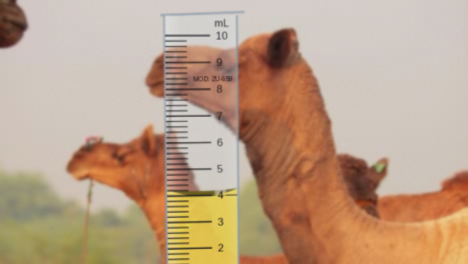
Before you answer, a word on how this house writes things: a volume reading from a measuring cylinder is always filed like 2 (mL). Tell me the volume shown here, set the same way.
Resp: 4 (mL)
